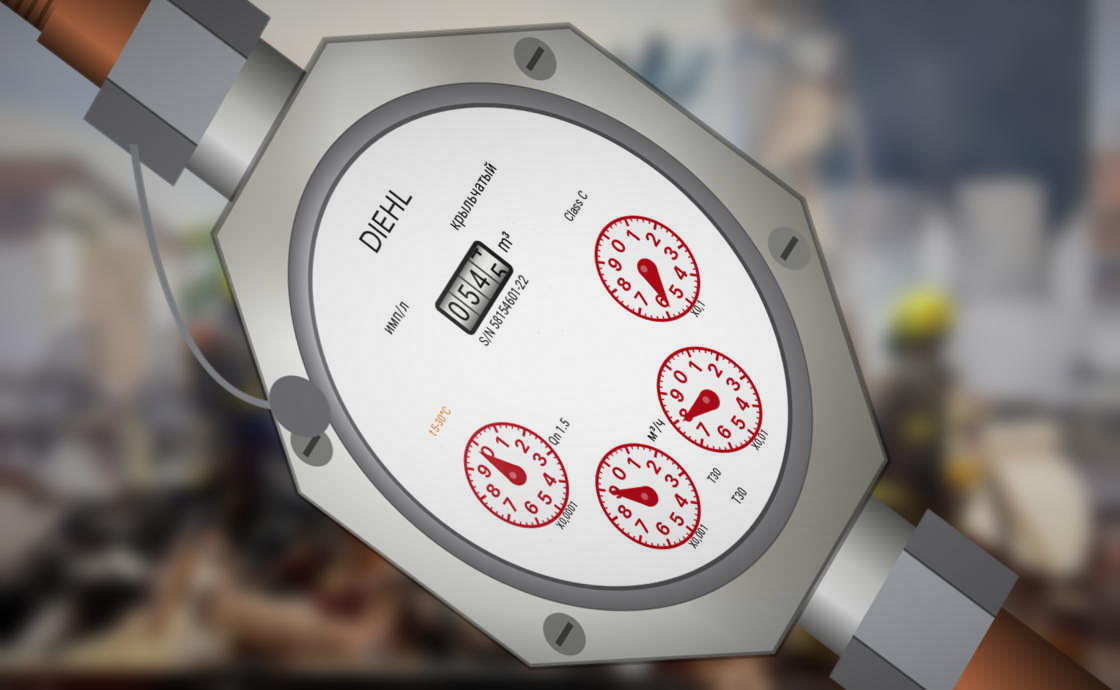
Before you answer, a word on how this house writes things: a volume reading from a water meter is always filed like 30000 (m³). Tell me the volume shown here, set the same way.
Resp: 544.5789 (m³)
